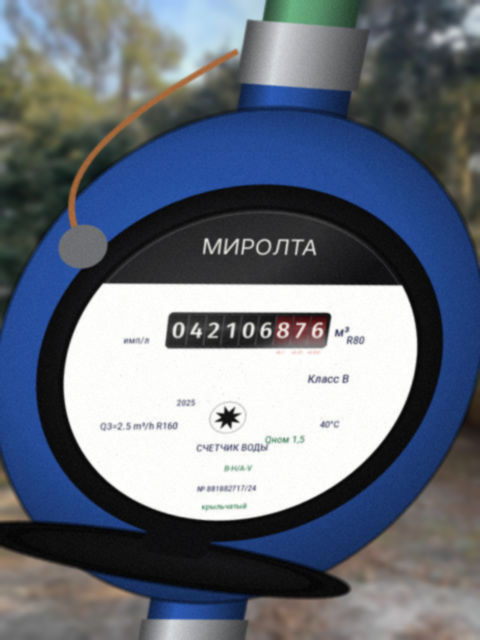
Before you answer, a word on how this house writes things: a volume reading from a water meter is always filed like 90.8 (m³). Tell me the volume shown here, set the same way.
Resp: 42106.876 (m³)
